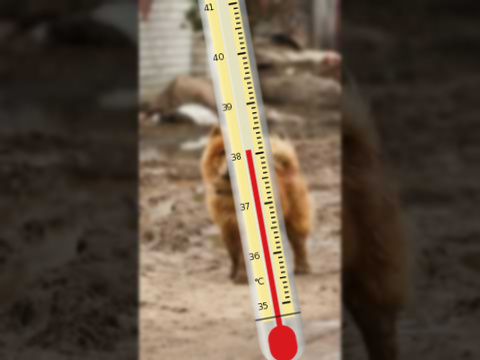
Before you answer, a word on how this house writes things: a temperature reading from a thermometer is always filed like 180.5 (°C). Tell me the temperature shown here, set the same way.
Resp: 38.1 (°C)
